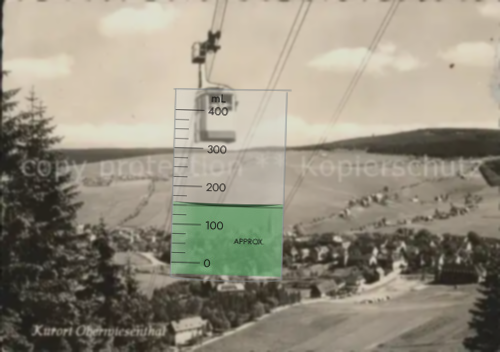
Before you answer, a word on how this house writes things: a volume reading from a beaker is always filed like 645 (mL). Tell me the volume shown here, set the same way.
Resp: 150 (mL)
